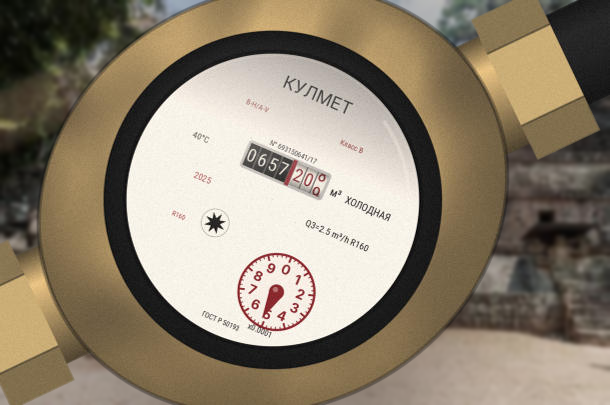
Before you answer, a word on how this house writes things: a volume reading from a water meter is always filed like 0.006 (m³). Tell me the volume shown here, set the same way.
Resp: 657.2085 (m³)
